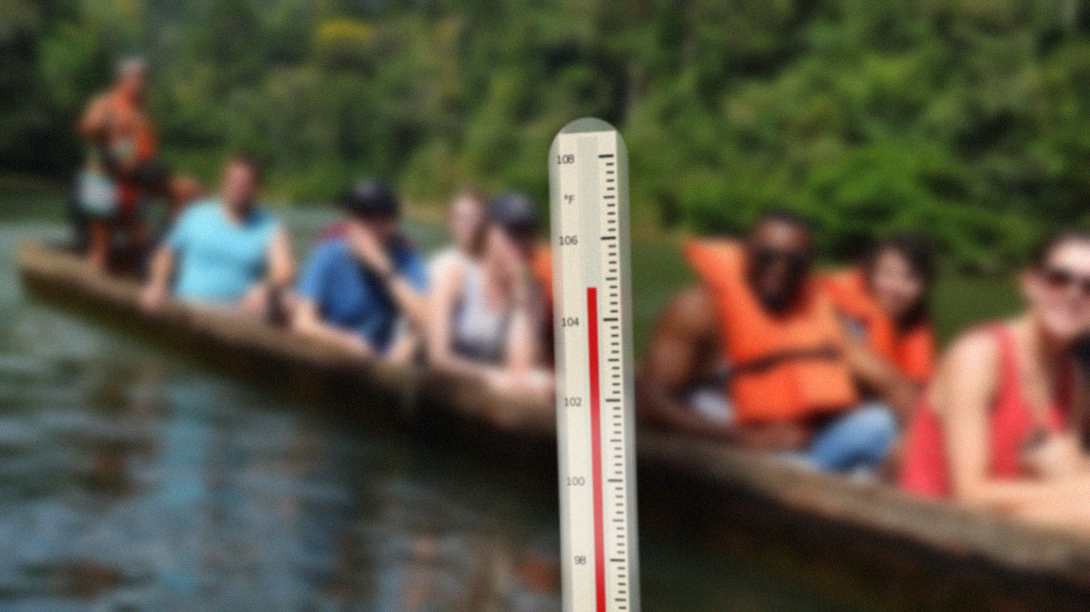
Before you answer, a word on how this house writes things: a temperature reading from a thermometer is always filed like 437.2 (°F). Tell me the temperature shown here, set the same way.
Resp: 104.8 (°F)
